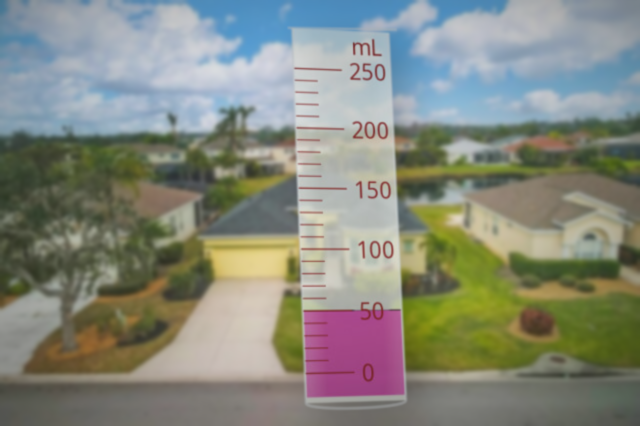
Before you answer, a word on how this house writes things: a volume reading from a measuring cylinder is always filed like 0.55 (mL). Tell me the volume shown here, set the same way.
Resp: 50 (mL)
